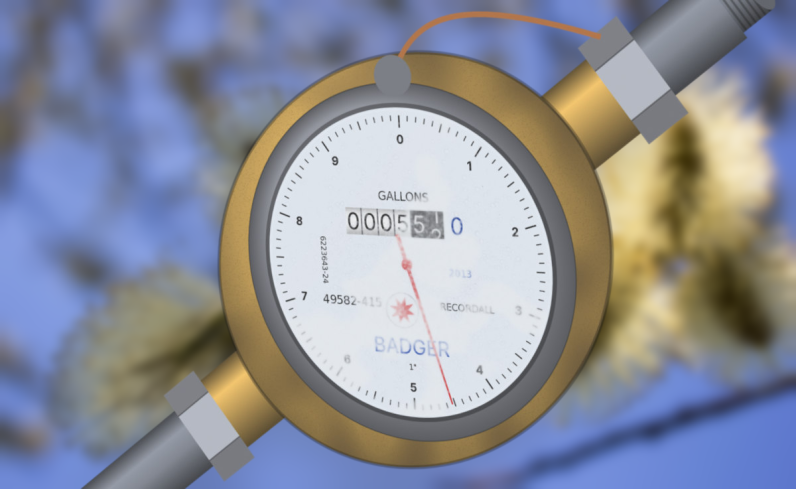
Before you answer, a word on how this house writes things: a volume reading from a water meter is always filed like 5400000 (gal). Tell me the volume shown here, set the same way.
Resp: 5514.5 (gal)
